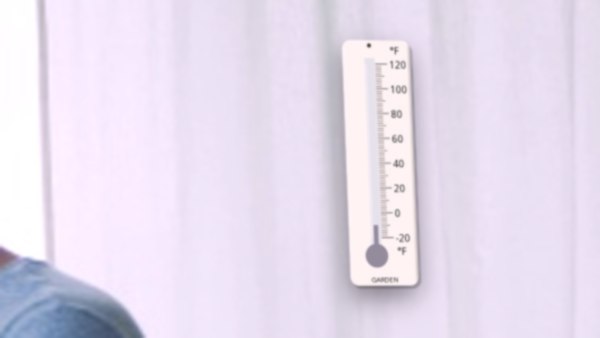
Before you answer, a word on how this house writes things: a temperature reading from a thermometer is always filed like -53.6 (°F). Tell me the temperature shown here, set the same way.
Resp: -10 (°F)
